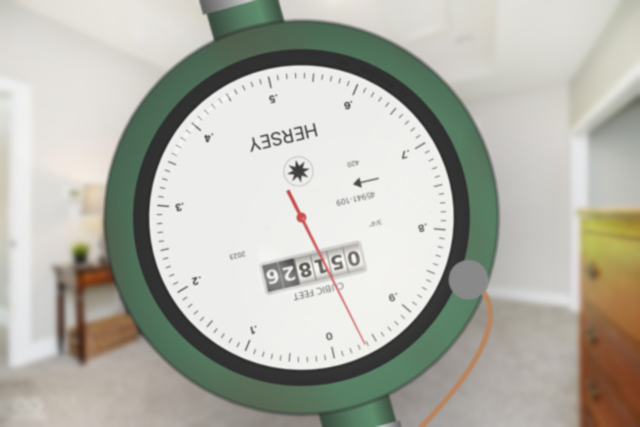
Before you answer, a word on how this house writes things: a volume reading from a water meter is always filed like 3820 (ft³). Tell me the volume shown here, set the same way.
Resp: 51825.96 (ft³)
